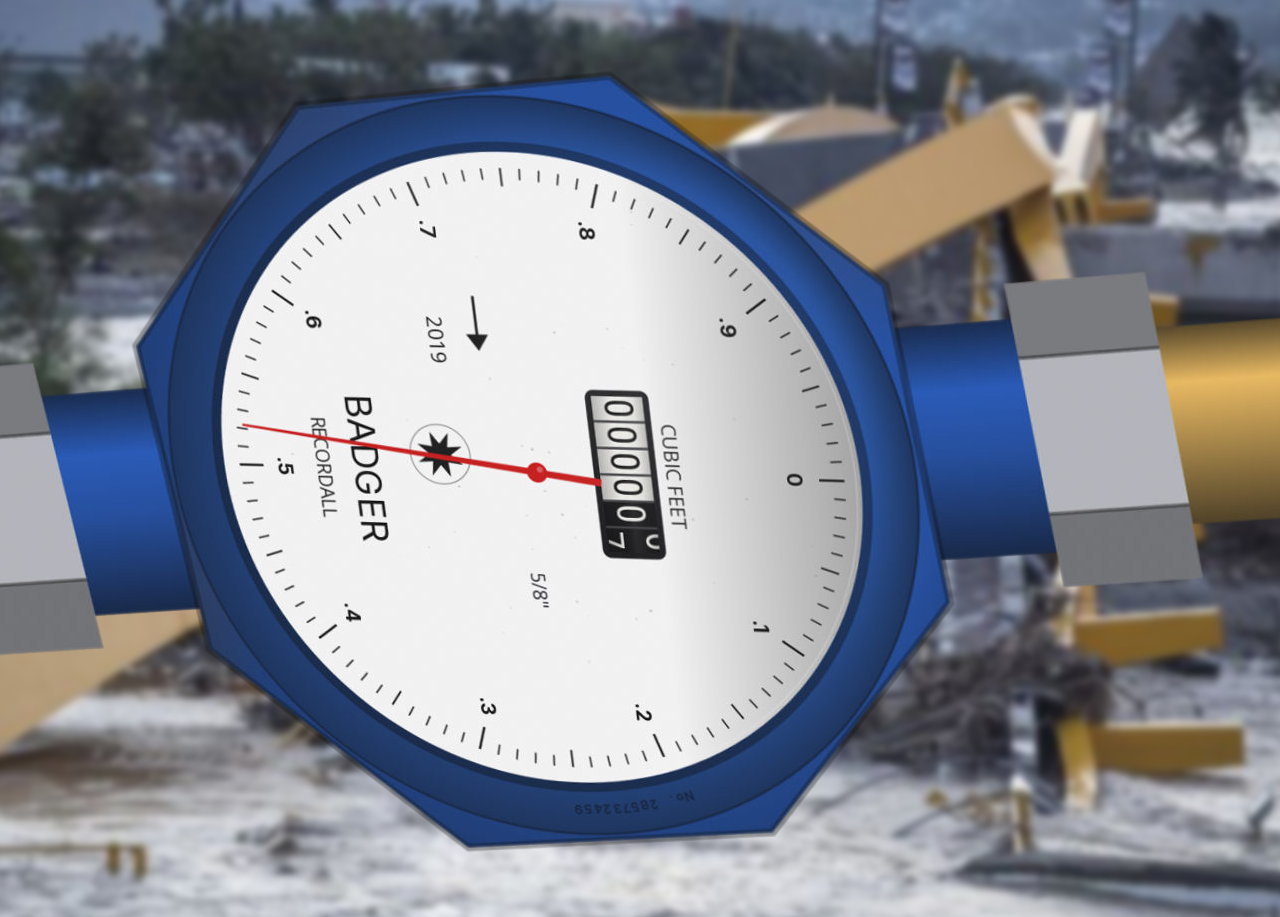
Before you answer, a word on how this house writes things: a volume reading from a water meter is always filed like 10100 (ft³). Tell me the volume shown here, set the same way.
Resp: 6.52 (ft³)
